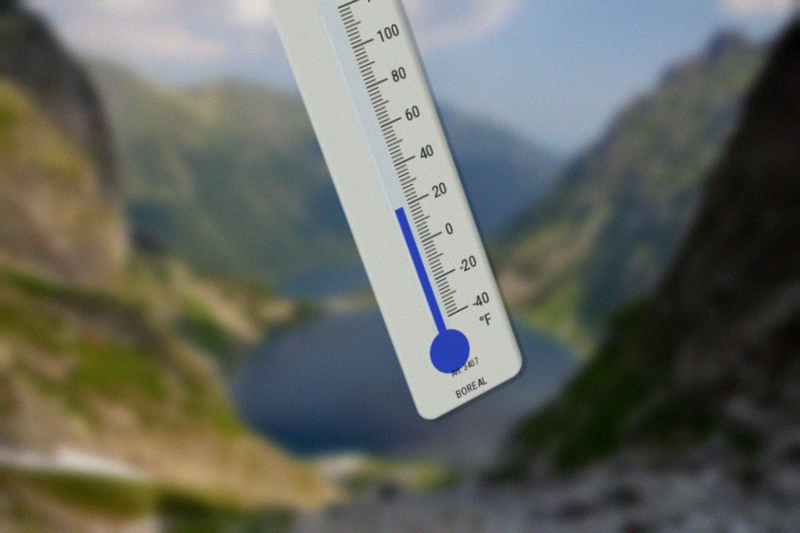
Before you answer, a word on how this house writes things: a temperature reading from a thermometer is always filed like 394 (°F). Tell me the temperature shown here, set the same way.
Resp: 20 (°F)
